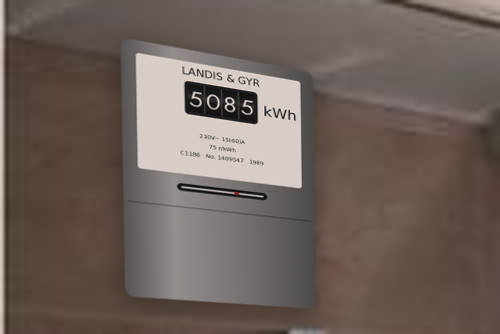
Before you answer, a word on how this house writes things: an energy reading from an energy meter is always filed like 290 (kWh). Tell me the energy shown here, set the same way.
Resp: 5085 (kWh)
